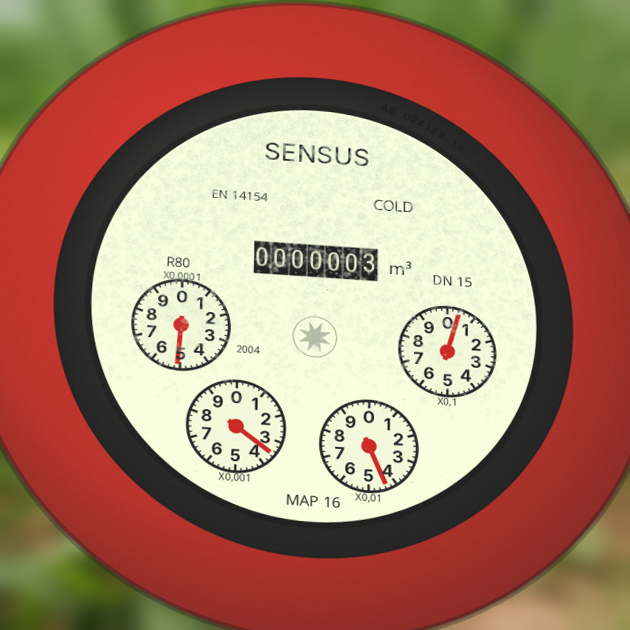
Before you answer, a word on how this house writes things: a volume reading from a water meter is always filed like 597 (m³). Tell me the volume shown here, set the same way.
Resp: 3.0435 (m³)
